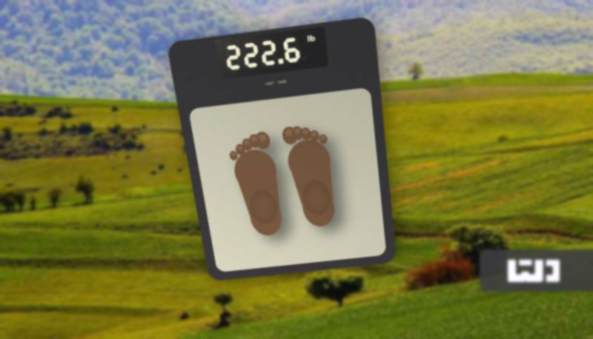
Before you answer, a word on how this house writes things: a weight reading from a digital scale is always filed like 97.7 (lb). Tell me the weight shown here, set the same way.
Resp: 222.6 (lb)
